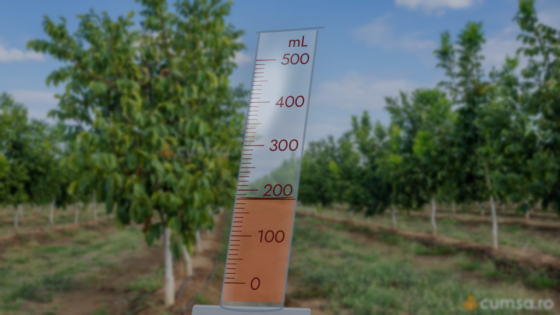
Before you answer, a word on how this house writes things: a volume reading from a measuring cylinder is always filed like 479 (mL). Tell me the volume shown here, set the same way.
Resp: 180 (mL)
